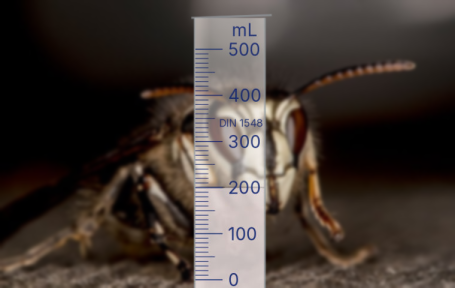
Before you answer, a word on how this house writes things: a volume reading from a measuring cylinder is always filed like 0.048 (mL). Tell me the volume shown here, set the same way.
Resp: 200 (mL)
